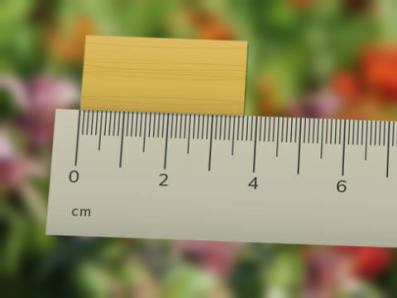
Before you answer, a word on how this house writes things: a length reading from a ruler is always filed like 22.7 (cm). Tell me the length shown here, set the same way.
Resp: 3.7 (cm)
